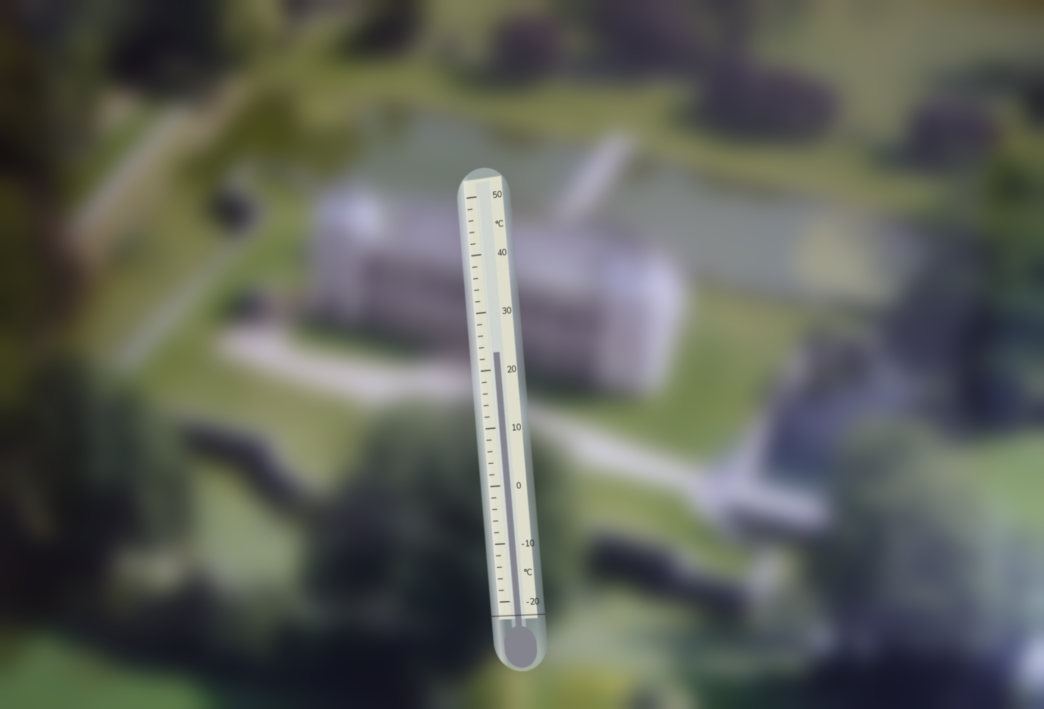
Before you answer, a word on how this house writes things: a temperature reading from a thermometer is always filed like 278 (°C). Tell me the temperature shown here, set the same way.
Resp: 23 (°C)
